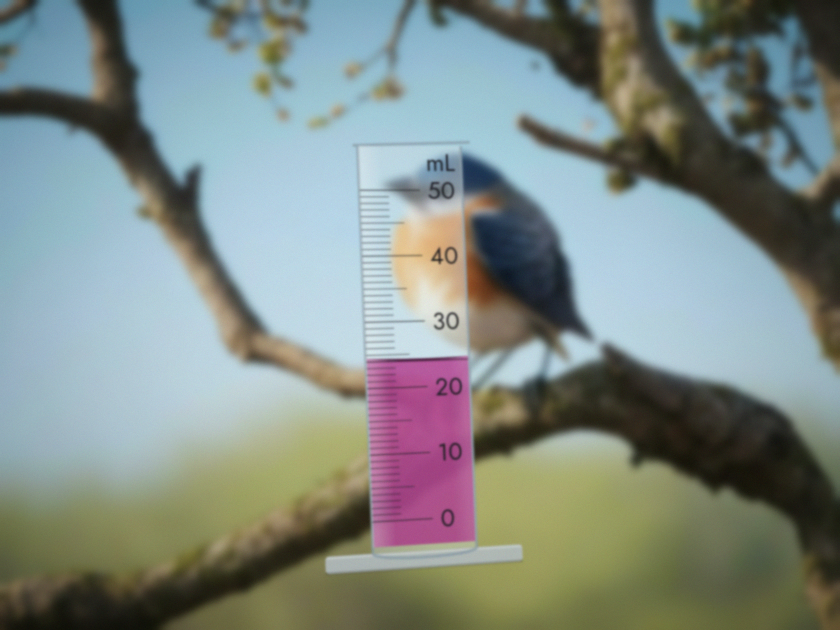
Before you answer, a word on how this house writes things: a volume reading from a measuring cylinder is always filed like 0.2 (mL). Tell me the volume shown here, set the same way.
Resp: 24 (mL)
